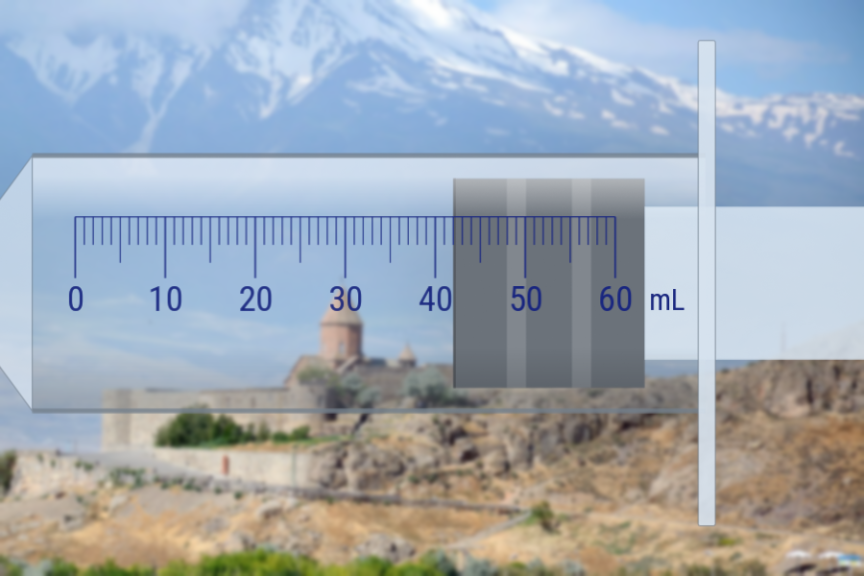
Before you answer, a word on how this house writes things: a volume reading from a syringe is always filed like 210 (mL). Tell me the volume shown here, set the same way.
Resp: 42 (mL)
